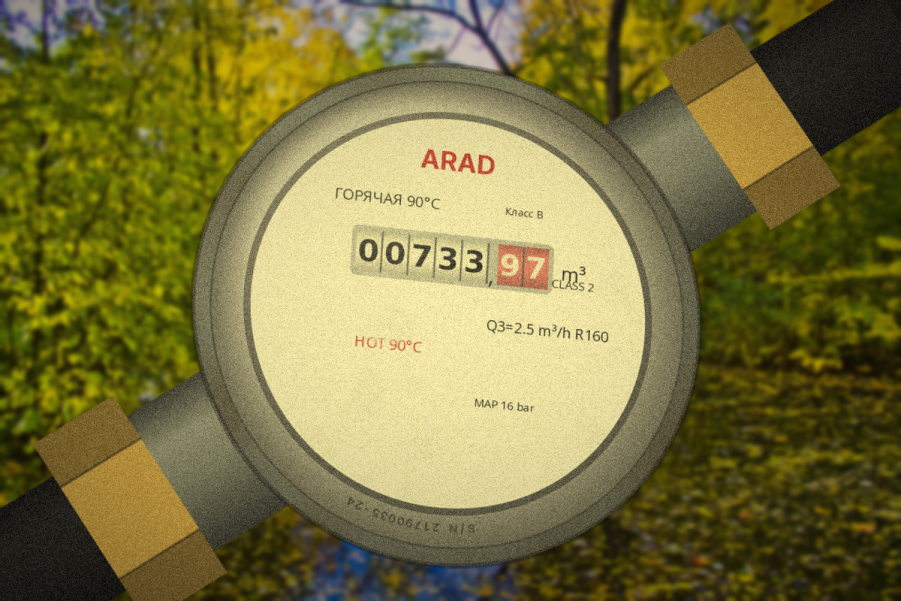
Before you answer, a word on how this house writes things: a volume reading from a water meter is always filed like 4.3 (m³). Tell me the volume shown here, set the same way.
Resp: 733.97 (m³)
